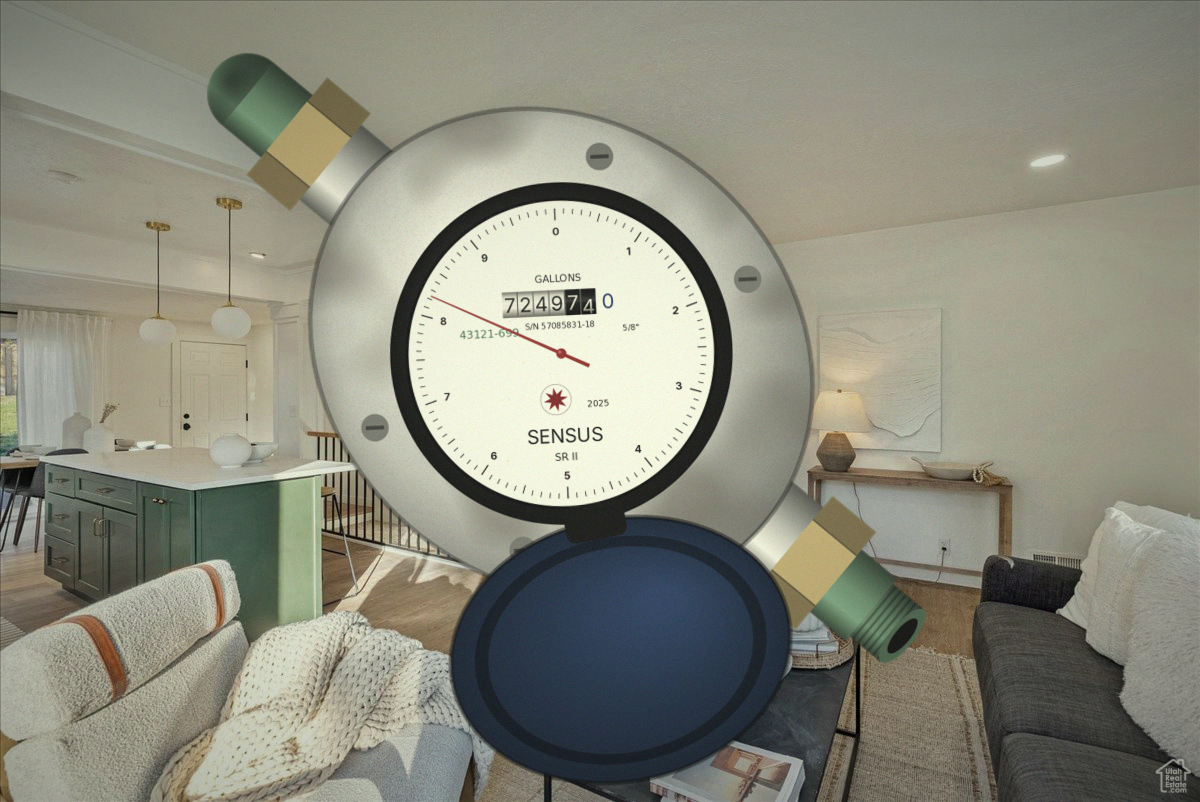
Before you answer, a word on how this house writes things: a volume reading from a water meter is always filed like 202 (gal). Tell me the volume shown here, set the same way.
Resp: 7249738.2 (gal)
